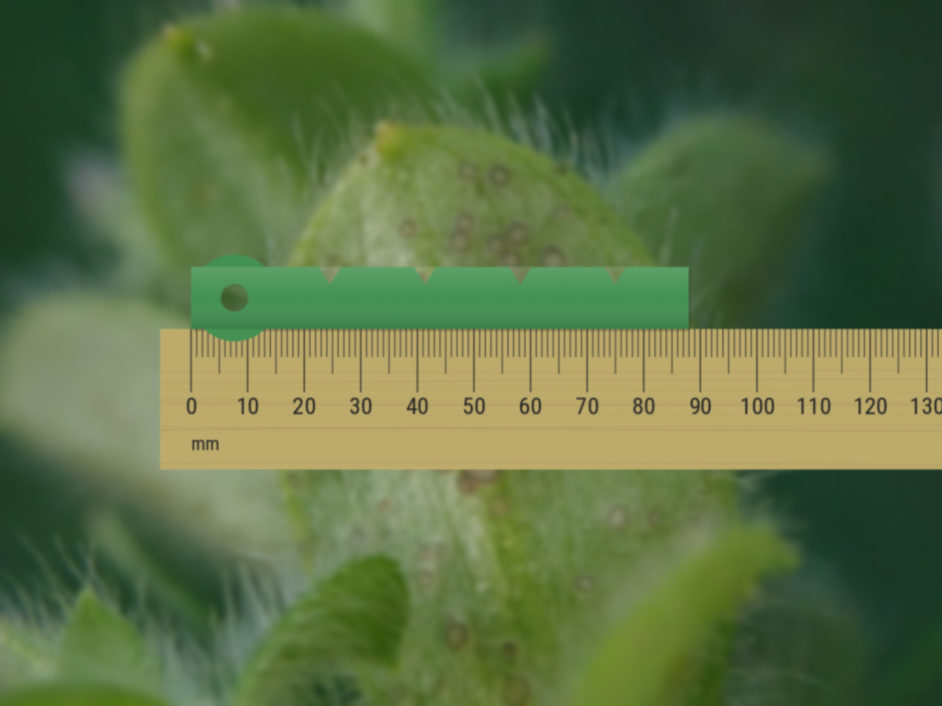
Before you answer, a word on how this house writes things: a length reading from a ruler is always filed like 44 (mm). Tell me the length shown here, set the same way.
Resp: 88 (mm)
